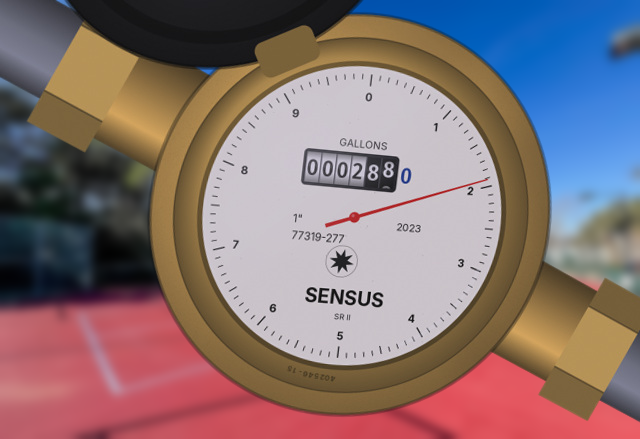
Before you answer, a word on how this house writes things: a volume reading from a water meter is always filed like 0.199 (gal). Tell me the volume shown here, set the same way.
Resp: 2881.9 (gal)
